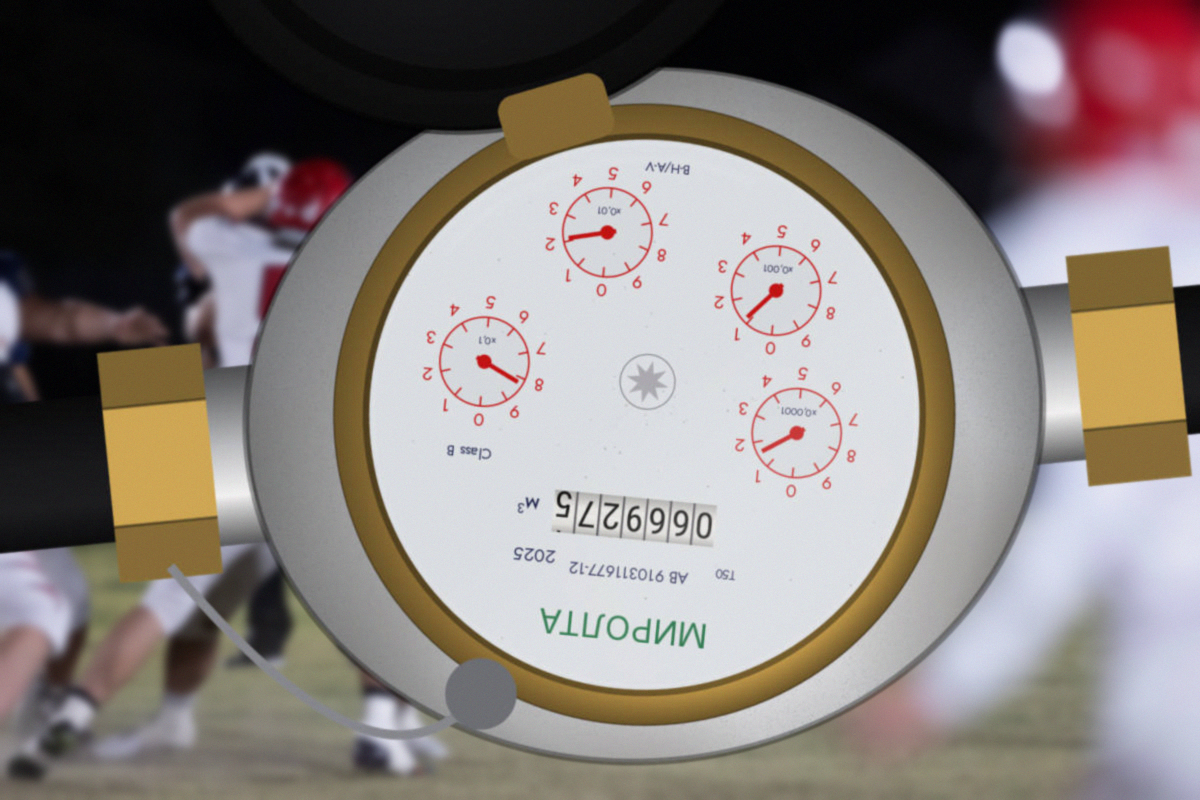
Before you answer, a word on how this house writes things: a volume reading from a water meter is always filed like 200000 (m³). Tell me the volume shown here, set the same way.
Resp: 669274.8211 (m³)
